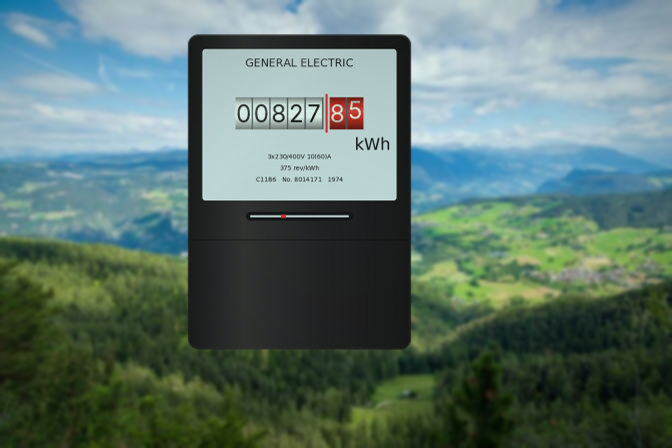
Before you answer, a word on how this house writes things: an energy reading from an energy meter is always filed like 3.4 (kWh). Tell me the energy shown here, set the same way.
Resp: 827.85 (kWh)
